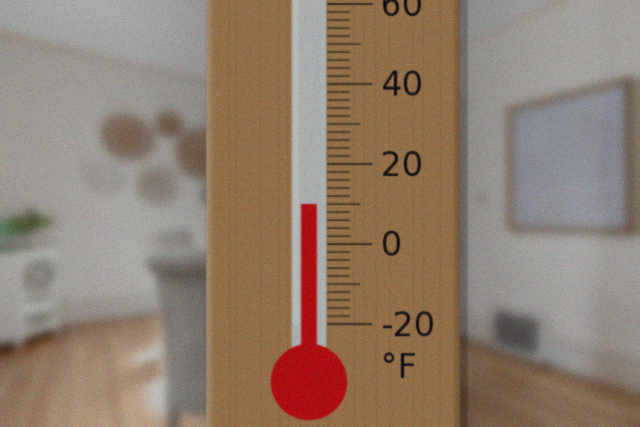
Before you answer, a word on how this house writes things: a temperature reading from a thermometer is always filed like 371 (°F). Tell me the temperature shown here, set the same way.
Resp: 10 (°F)
